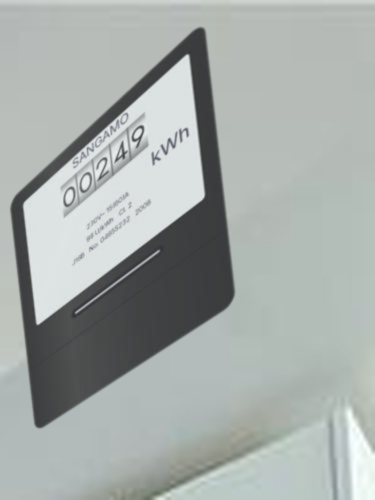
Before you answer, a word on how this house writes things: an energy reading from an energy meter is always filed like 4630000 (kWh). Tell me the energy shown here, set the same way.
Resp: 249 (kWh)
